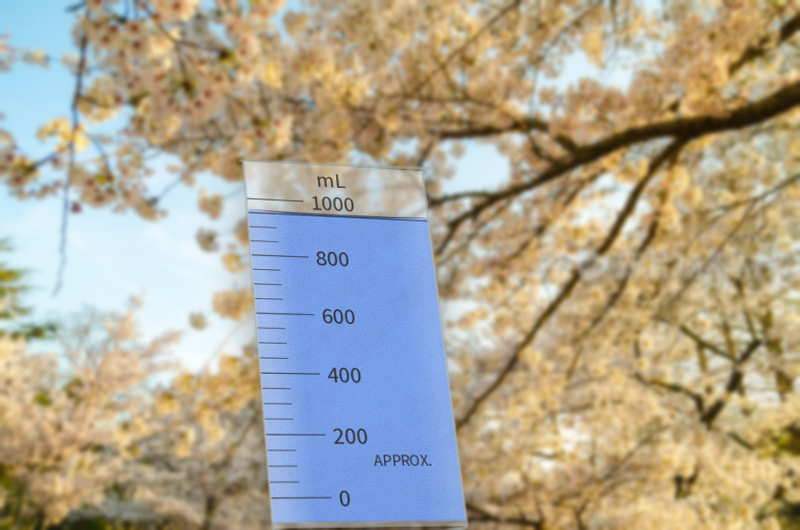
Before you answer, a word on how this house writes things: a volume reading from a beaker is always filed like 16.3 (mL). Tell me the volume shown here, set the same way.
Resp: 950 (mL)
